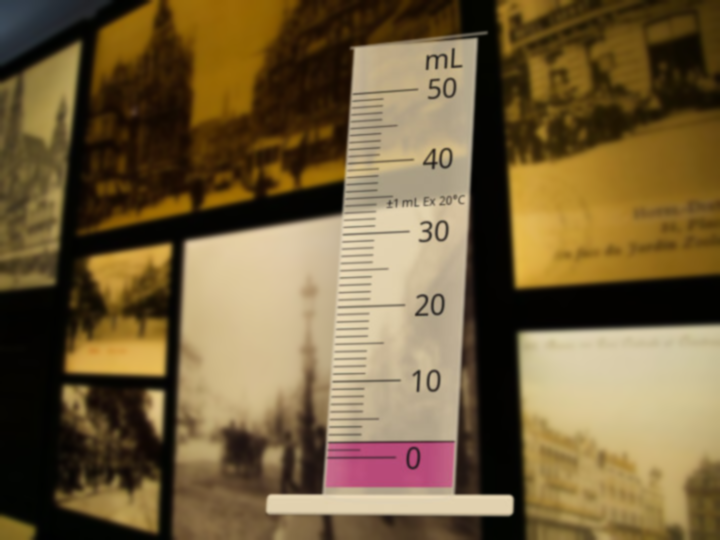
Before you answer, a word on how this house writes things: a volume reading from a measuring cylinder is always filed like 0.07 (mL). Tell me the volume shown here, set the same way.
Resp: 2 (mL)
